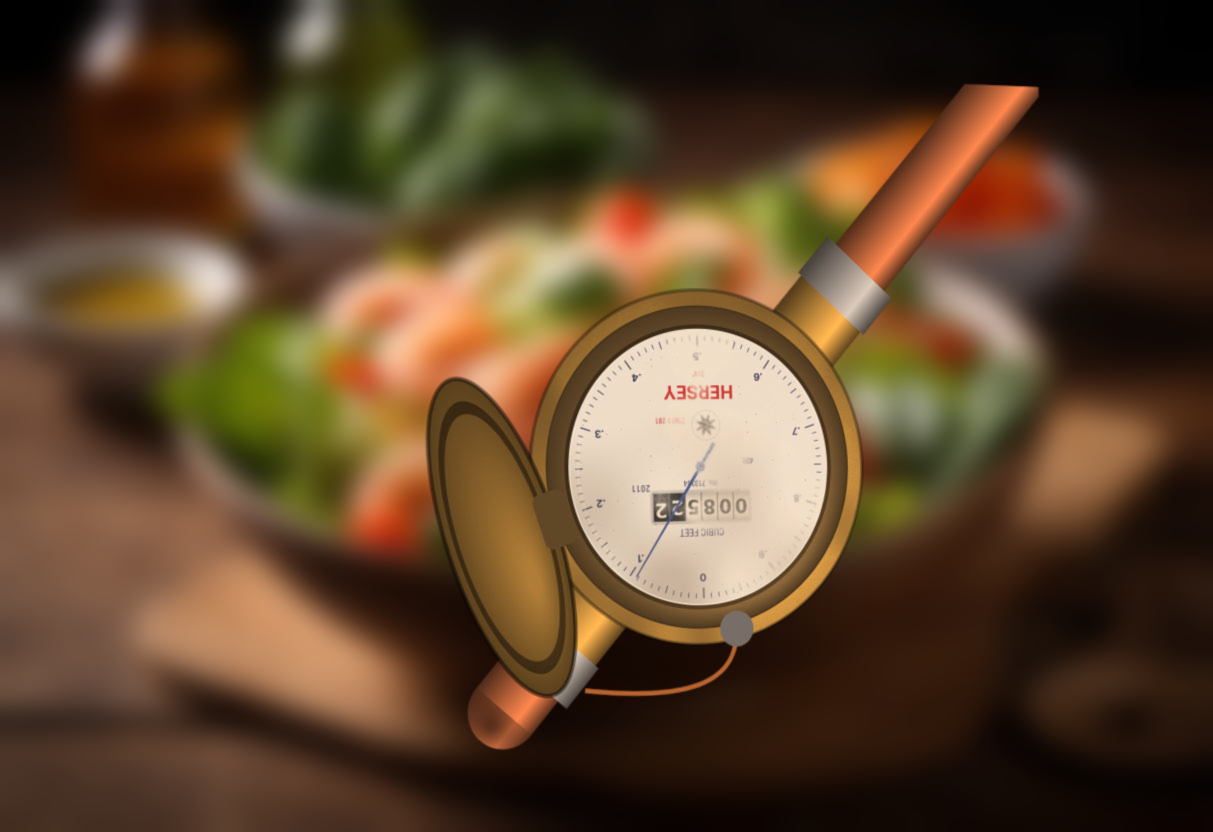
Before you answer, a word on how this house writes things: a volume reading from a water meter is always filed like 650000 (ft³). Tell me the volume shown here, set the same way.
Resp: 8522.09 (ft³)
